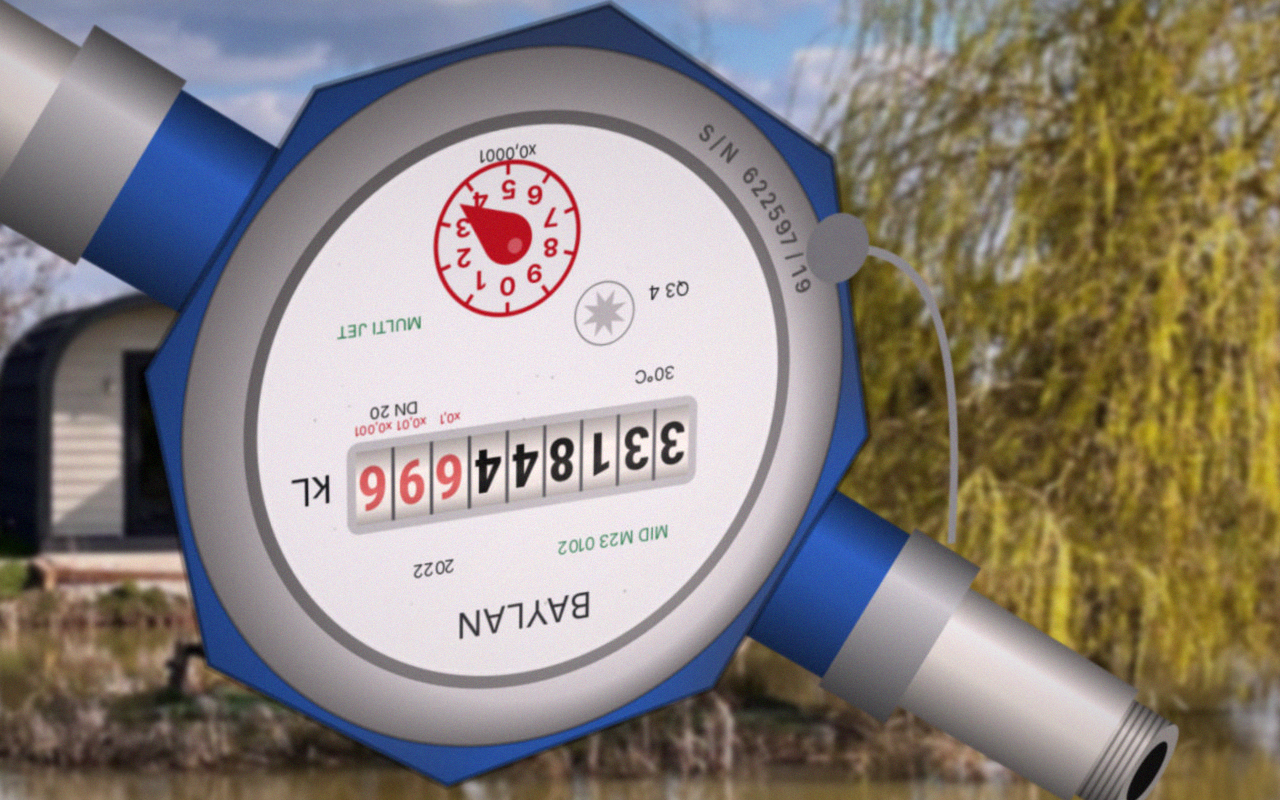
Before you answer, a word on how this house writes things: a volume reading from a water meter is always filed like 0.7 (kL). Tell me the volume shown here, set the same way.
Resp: 331844.6963 (kL)
